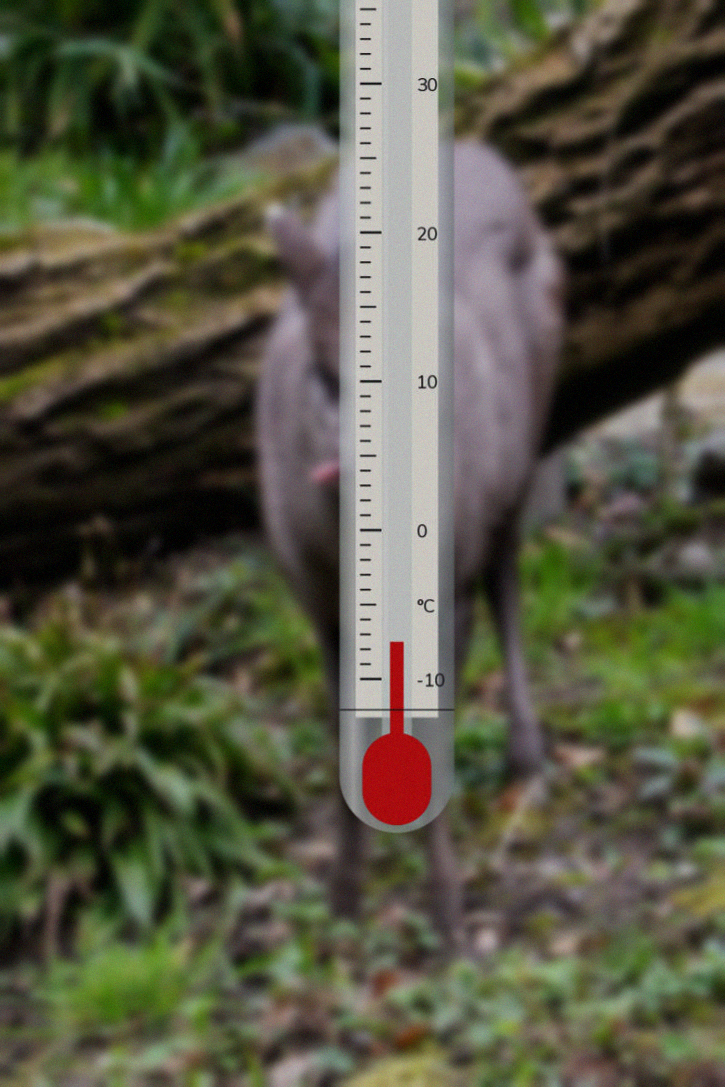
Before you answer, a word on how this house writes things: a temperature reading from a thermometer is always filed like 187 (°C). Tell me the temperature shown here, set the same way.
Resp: -7.5 (°C)
